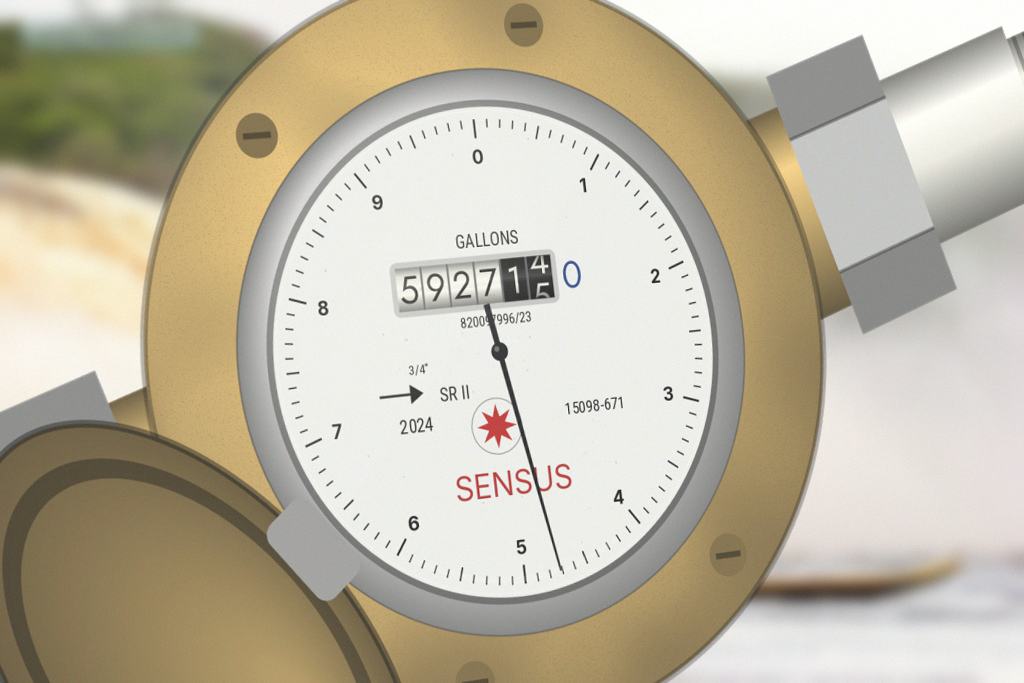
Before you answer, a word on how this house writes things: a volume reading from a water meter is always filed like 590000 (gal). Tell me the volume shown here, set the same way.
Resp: 5927144.7 (gal)
